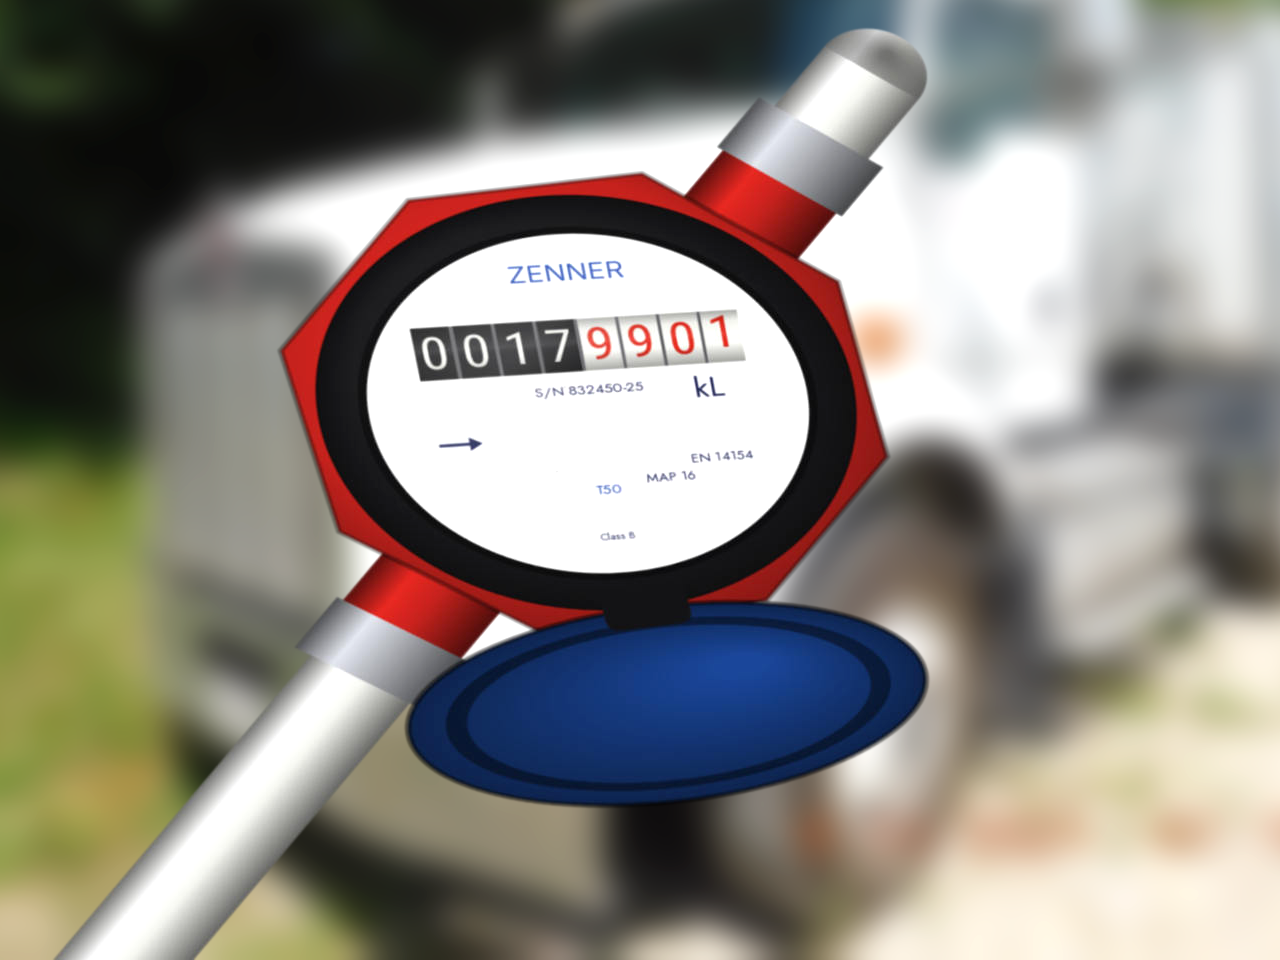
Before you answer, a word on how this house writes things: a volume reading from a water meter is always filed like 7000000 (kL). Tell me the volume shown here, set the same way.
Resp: 17.9901 (kL)
